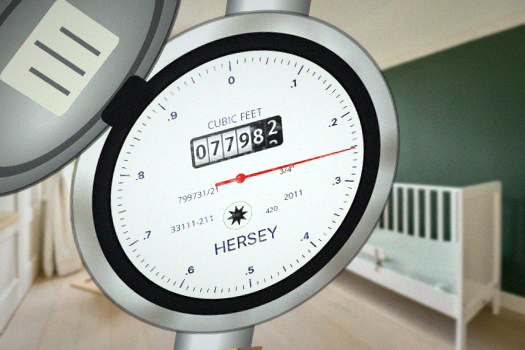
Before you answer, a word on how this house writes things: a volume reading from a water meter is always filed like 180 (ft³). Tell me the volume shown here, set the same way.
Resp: 77982.25 (ft³)
